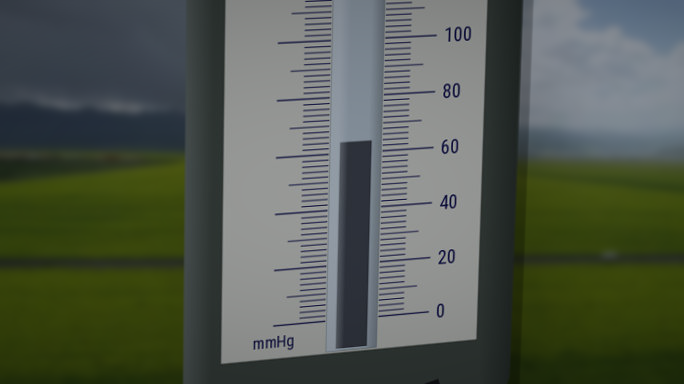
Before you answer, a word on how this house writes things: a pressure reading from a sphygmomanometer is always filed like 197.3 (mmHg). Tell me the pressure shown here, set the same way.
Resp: 64 (mmHg)
